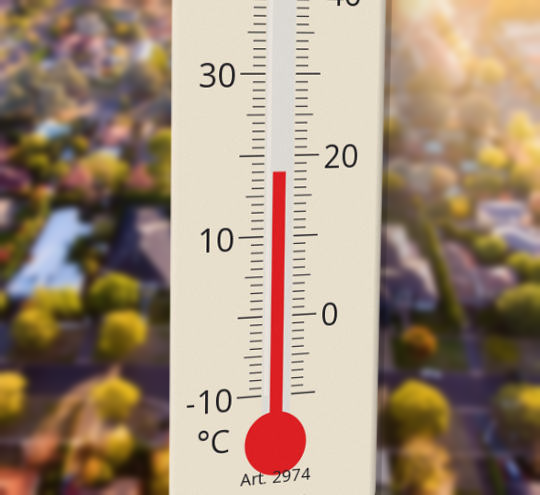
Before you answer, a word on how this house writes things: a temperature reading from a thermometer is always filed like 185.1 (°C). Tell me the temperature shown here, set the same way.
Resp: 18 (°C)
